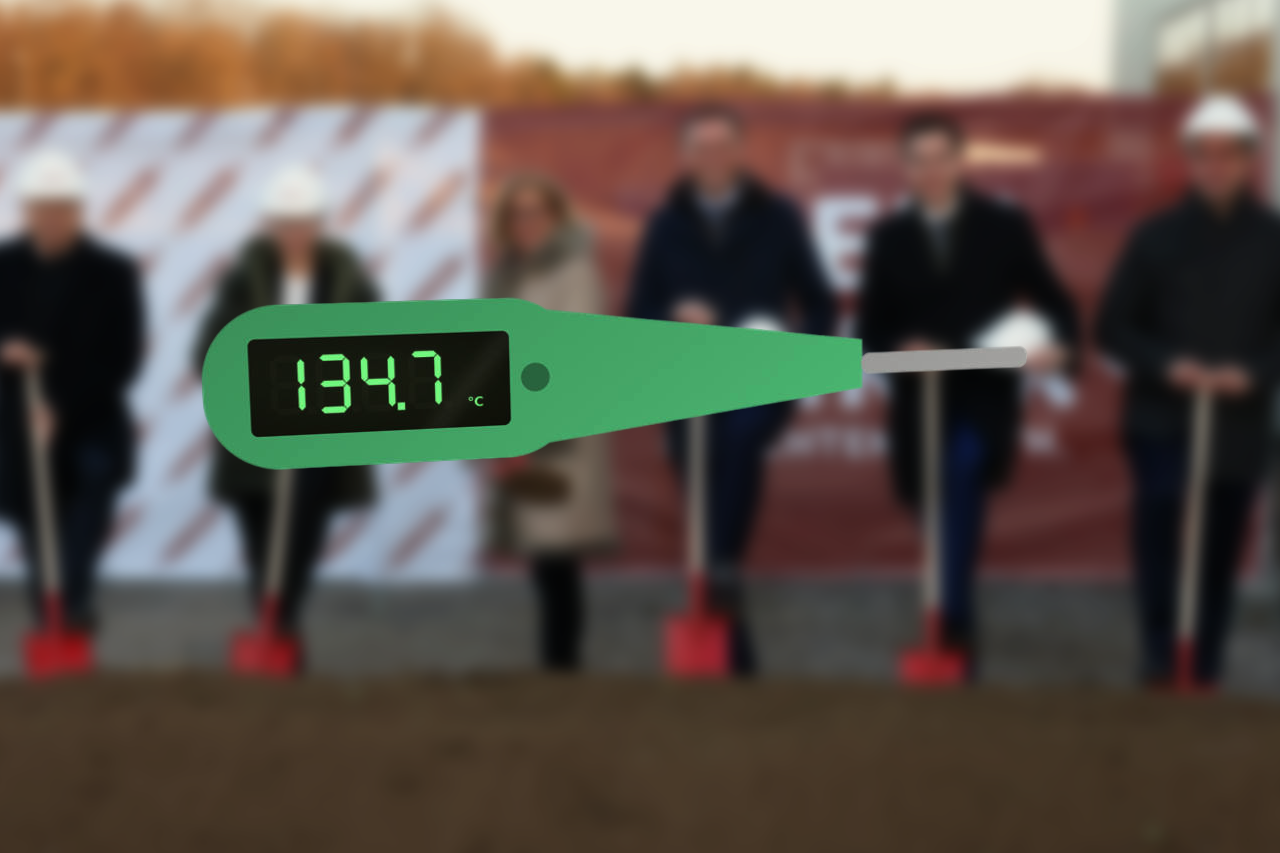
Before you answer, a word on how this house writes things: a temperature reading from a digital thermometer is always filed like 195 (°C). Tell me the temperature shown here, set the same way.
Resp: 134.7 (°C)
